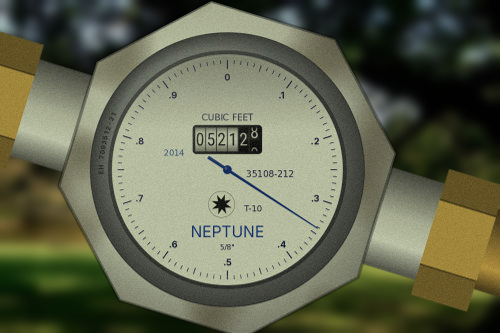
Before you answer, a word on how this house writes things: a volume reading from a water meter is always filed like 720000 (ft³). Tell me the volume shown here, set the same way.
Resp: 52128.34 (ft³)
